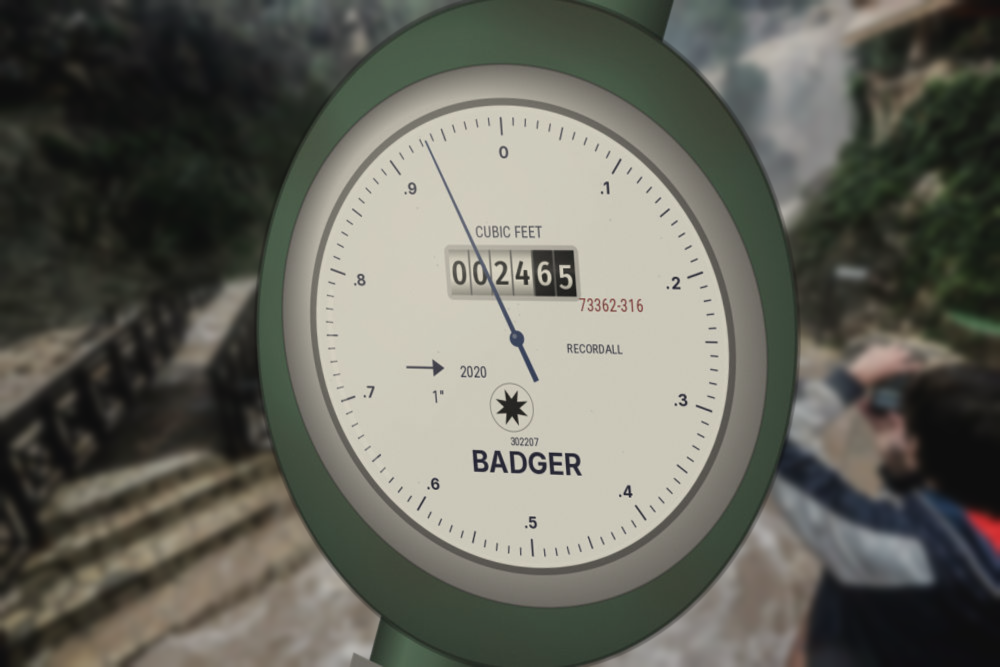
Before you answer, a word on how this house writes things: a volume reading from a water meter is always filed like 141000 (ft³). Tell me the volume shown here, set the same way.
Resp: 2464.93 (ft³)
